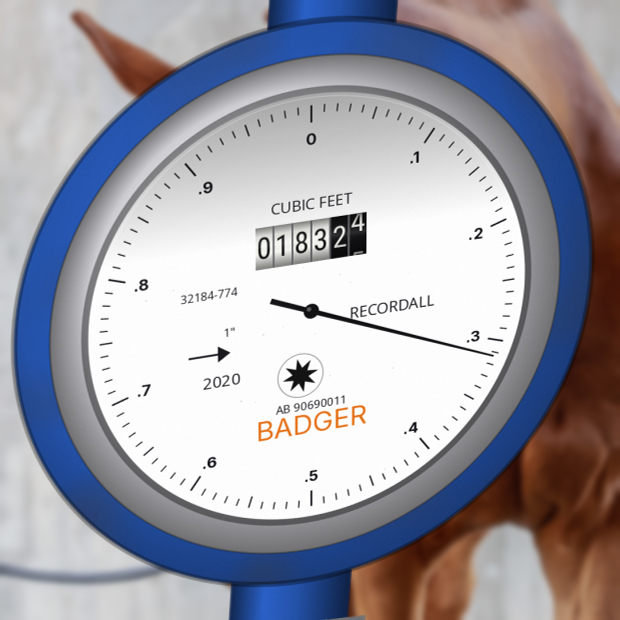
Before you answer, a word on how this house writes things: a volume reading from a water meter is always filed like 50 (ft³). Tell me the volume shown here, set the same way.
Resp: 18324.31 (ft³)
